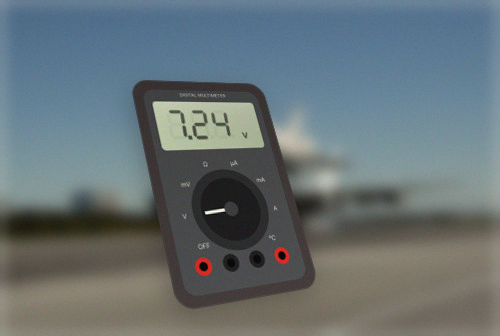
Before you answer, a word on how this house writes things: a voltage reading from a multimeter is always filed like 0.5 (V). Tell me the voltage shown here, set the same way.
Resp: 7.24 (V)
